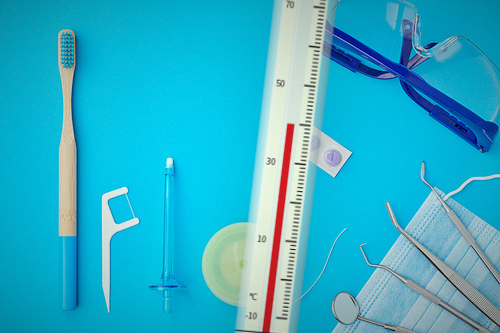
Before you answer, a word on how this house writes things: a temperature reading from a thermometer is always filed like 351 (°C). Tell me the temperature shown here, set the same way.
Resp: 40 (°C)
